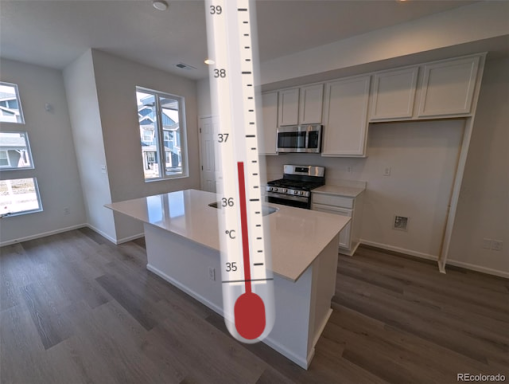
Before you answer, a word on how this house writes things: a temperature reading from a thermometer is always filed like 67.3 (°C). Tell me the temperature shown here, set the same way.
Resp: 36.6 (°C)
